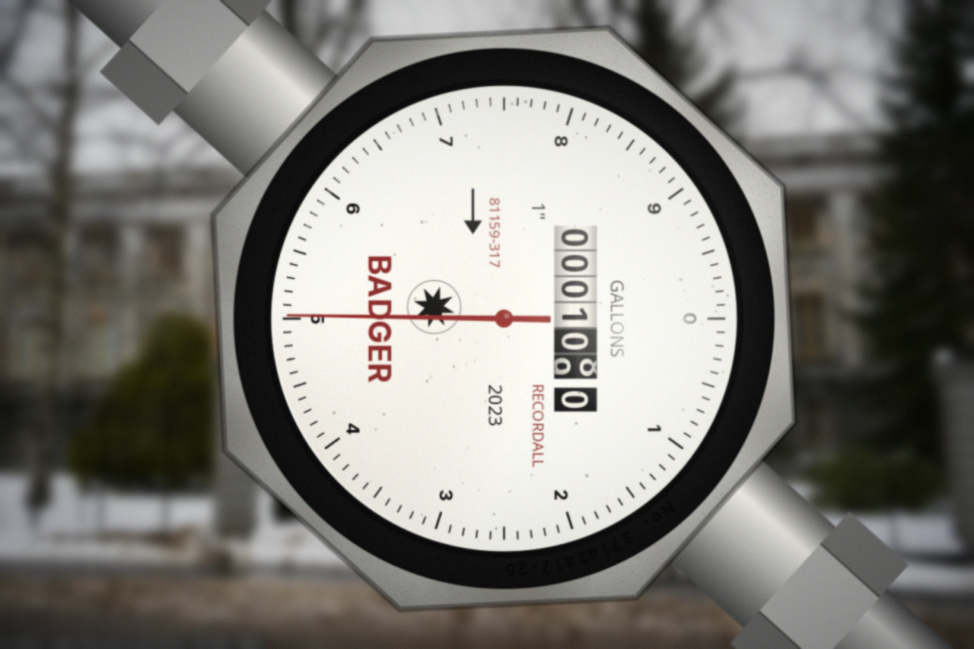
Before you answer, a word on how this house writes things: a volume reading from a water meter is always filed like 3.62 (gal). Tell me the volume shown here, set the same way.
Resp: 1085.0 (gal)
